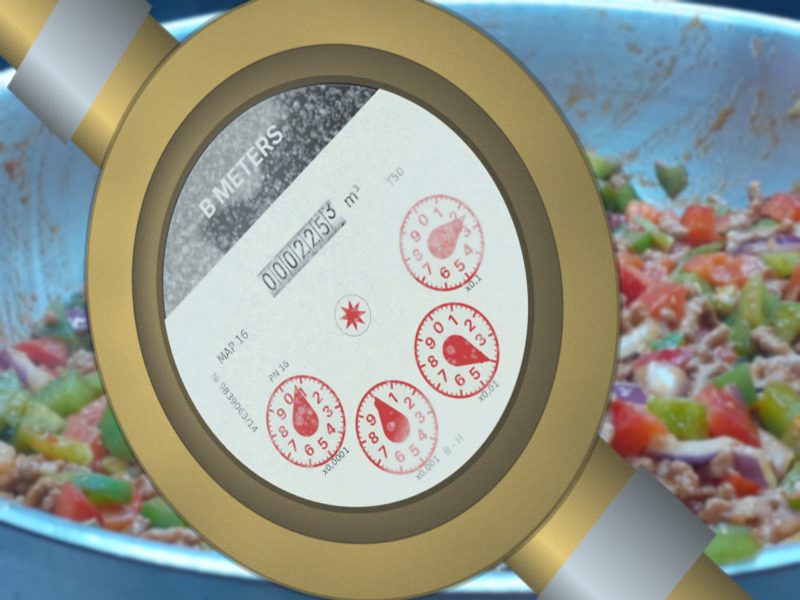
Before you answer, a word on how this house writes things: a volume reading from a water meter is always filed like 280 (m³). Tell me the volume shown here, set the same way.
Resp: 2253.2400 (m³)
